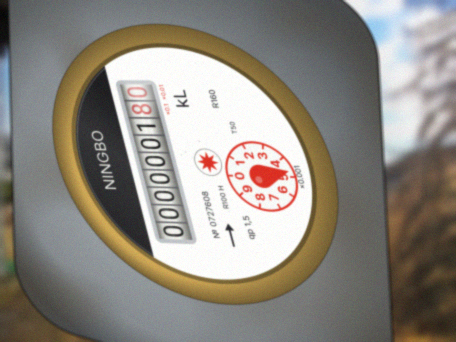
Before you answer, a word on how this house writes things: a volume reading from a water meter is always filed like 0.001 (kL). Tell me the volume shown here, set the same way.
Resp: 1.804 (kL)
